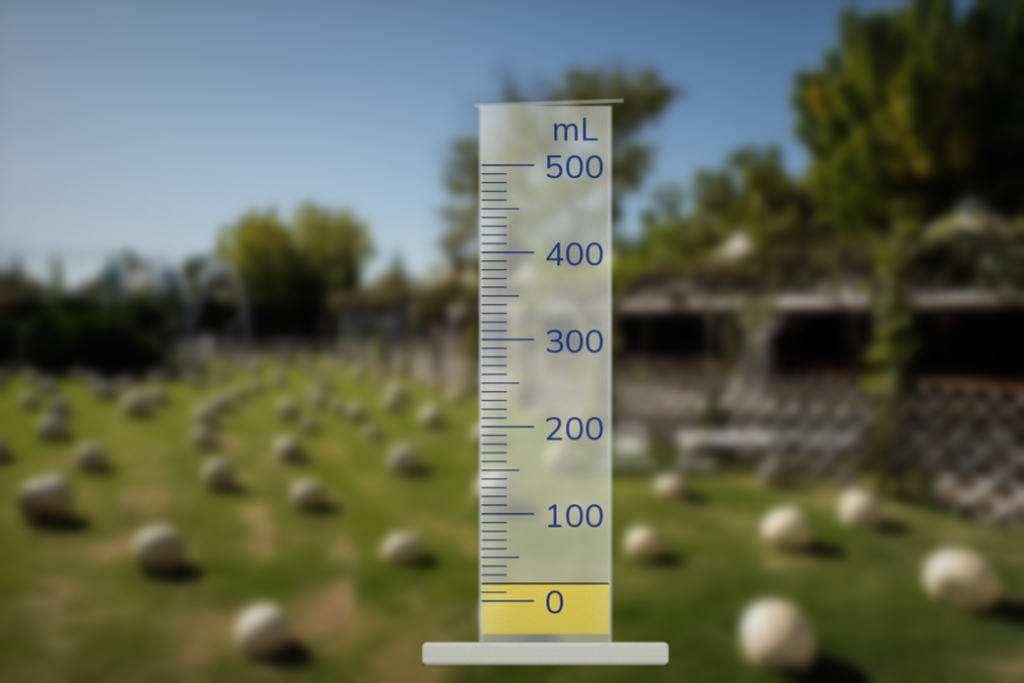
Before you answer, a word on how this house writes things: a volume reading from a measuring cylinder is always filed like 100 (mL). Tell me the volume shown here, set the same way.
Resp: 20 (mL)
